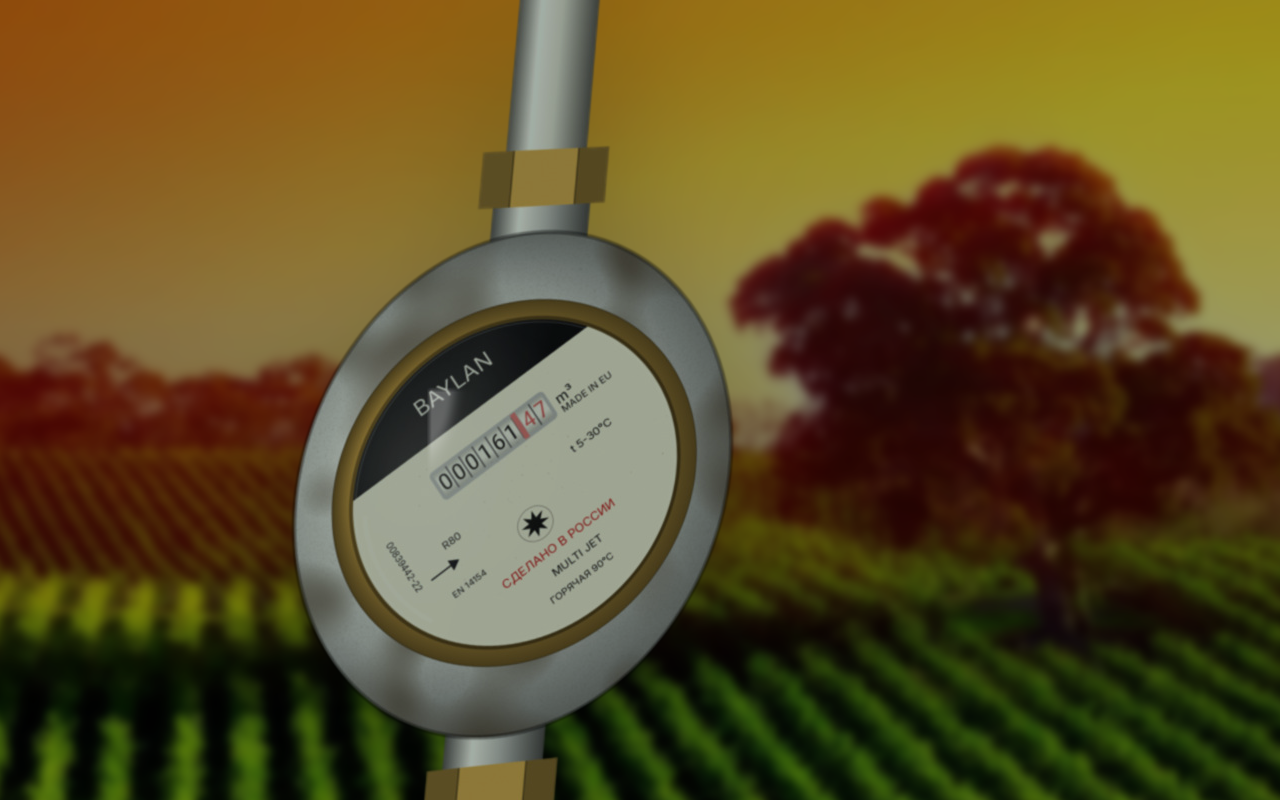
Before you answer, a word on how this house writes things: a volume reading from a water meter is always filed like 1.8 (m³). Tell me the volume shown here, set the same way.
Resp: 161.47 (m³)
